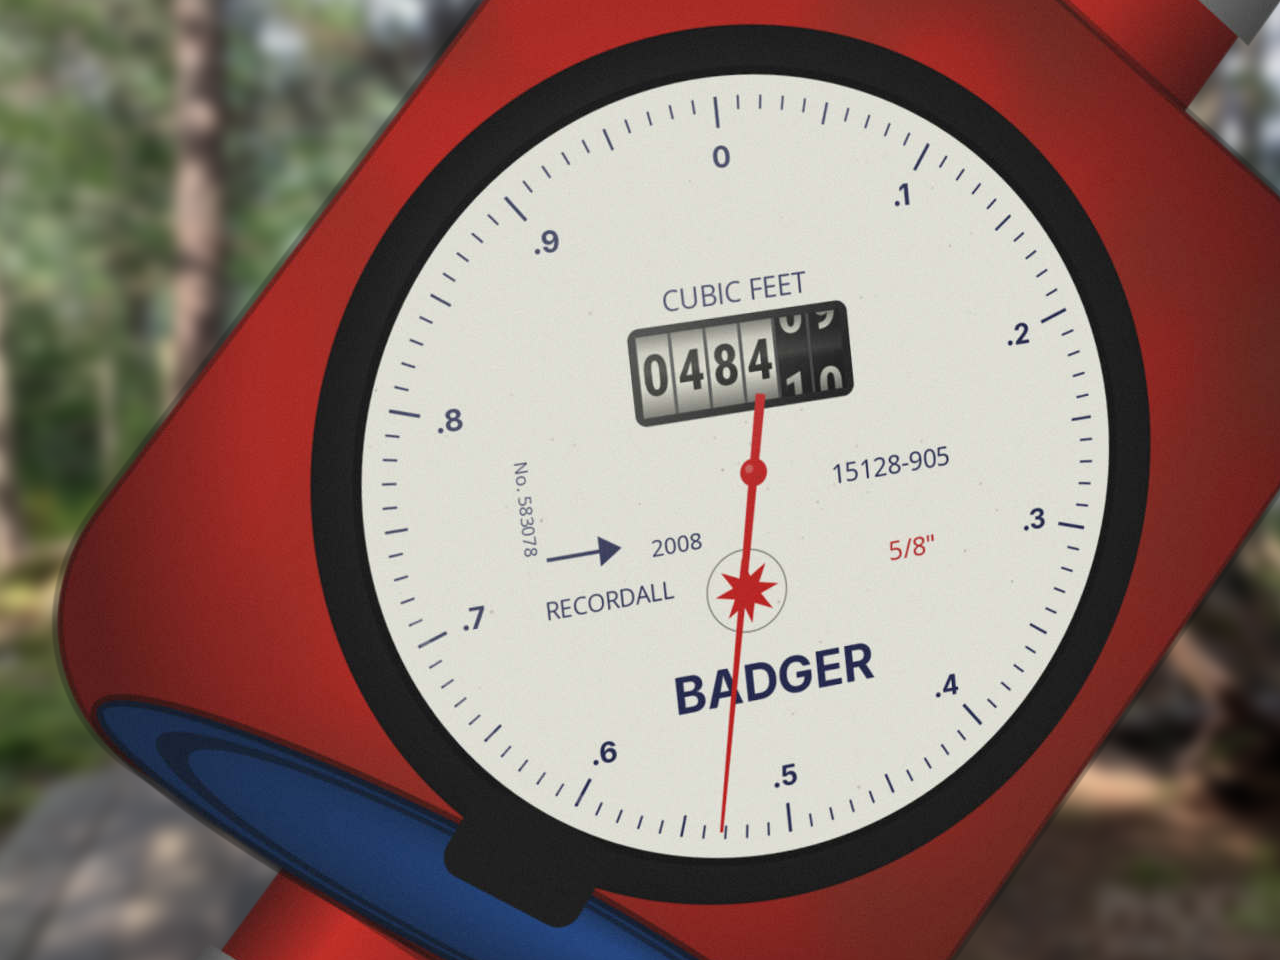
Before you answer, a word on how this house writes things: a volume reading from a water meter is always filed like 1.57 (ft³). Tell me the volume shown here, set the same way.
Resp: 48409.53 (ft³)
